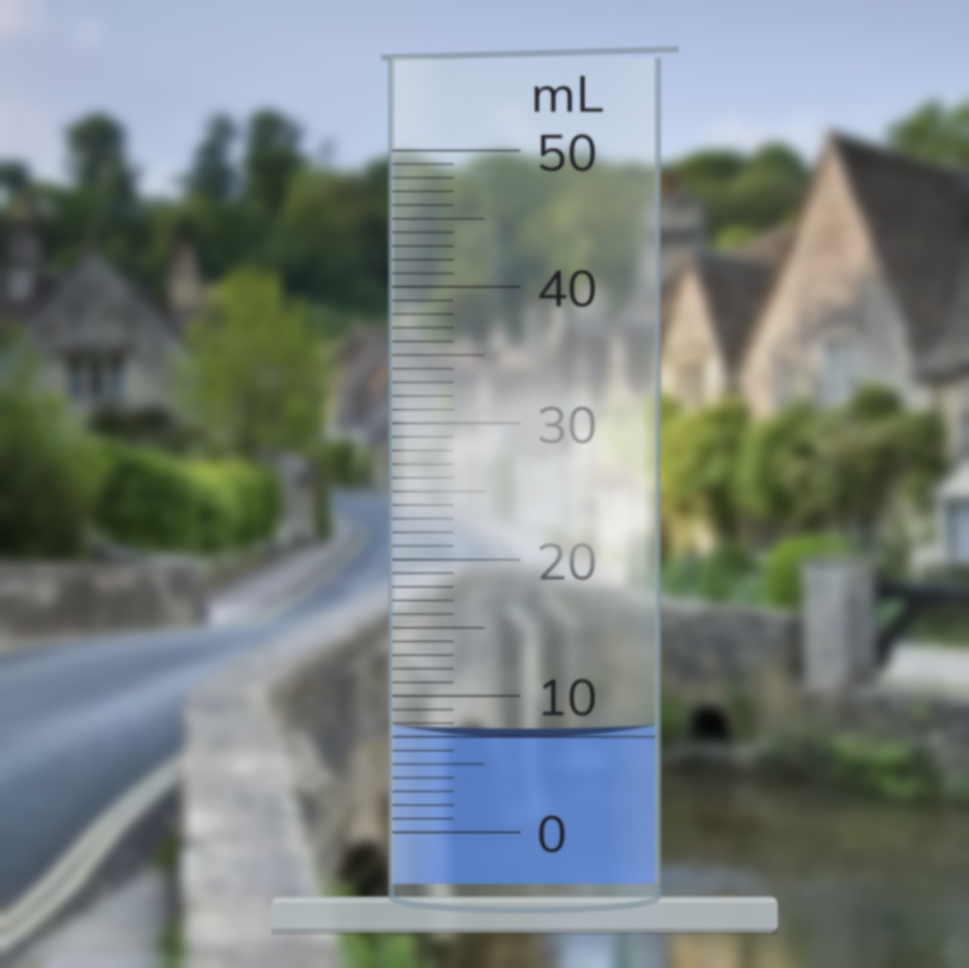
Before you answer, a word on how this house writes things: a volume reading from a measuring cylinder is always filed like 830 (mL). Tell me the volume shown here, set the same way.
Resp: 7 (mL)
